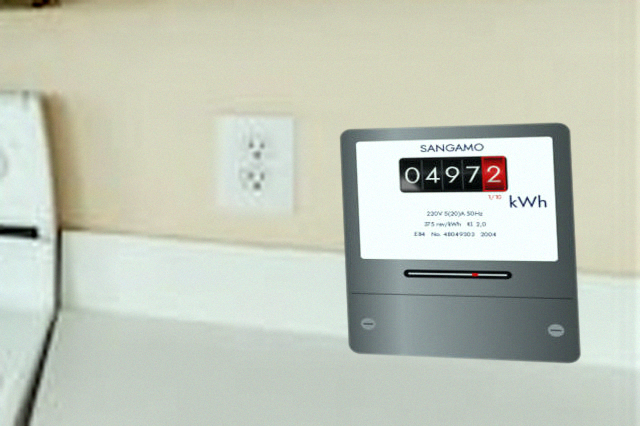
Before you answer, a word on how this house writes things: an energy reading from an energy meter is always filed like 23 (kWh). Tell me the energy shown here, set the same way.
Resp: 497.2 (kWh)
